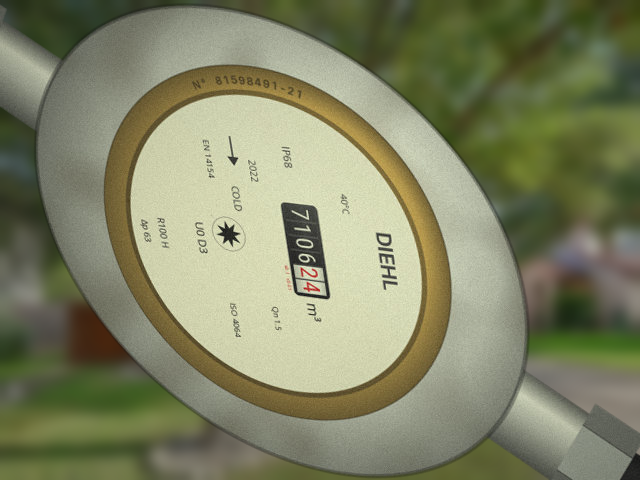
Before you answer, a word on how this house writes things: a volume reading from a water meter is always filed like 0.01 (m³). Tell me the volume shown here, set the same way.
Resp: 7106.24 (m³)
